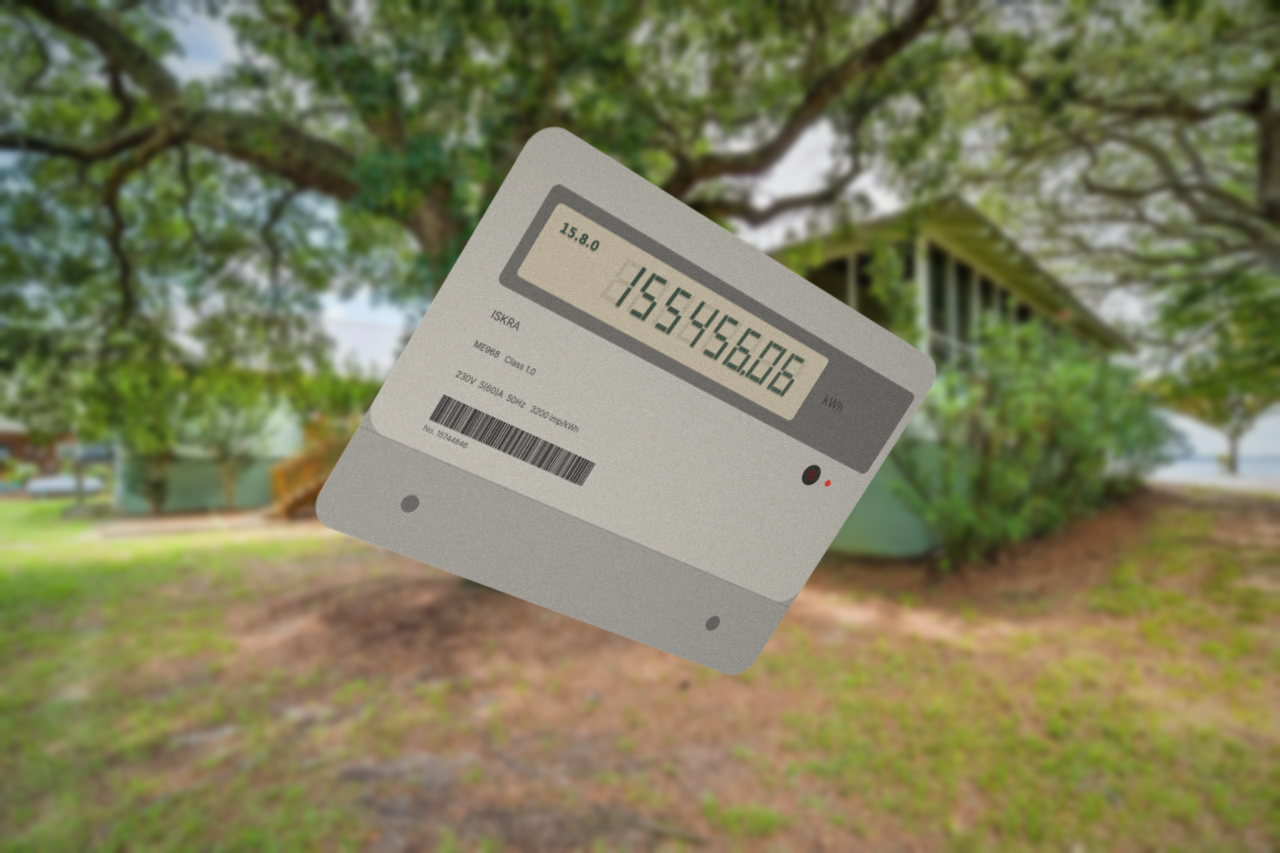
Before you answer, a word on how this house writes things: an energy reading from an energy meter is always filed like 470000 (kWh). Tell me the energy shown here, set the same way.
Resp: 155456.06 (kWh)
